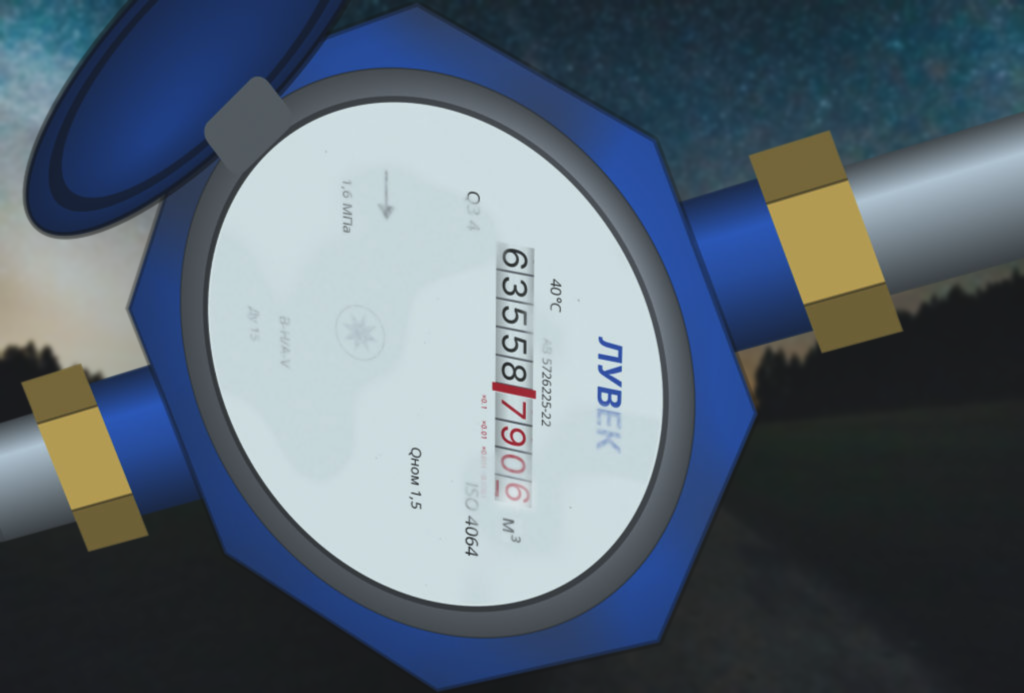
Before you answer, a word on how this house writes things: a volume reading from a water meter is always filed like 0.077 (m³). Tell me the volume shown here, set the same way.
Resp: 63558.7906 (m³)
